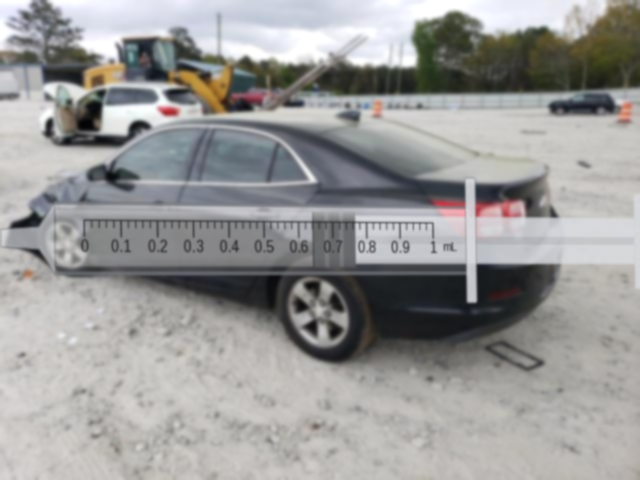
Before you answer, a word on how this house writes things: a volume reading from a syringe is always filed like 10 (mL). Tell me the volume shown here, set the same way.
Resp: 0.64 (mL)
